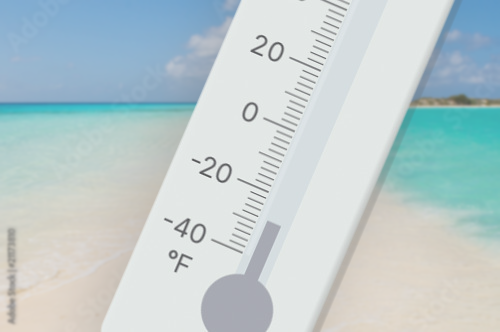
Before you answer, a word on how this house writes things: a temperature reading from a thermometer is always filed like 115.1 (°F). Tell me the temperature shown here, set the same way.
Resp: -28 (°F)
